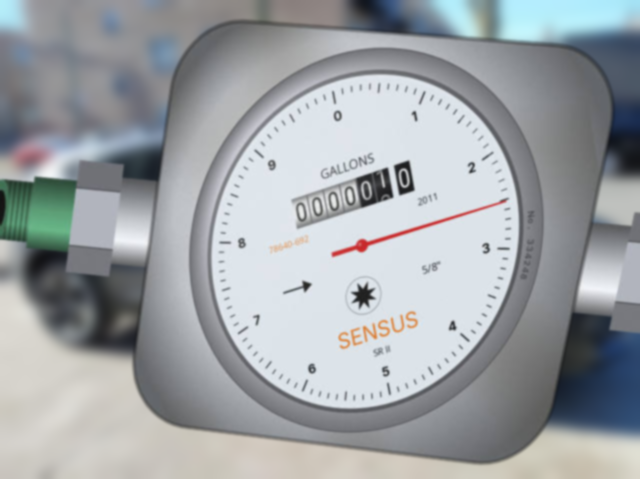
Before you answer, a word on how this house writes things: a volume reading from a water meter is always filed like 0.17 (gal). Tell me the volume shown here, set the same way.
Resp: 12.5 (gal)
